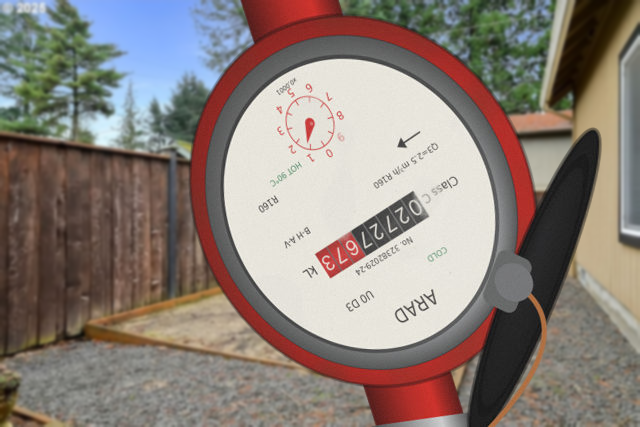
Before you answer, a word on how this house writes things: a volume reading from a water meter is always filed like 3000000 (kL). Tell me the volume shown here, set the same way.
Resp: 2727.6731 (kL)
